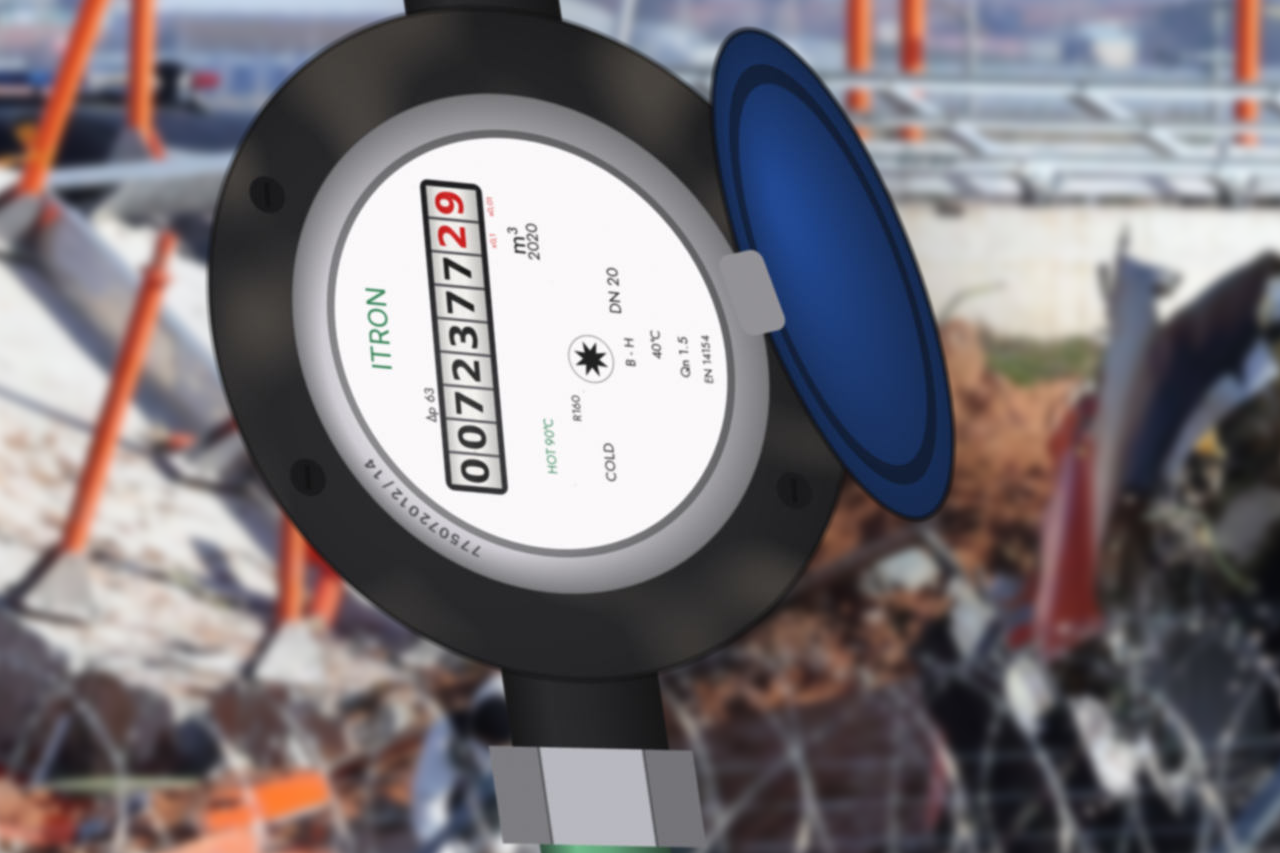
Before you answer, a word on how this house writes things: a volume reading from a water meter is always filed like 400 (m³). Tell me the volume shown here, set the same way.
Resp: 72377.29 (m³)
